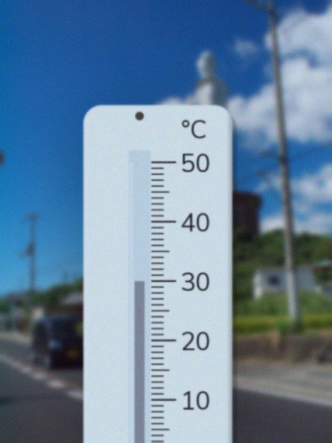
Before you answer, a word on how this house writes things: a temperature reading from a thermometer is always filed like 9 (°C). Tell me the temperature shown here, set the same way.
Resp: 30 (°C)
